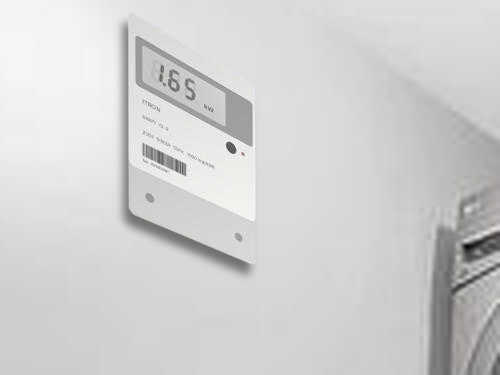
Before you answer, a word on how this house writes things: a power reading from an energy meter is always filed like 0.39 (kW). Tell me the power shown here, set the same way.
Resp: 1.65 (kW)
